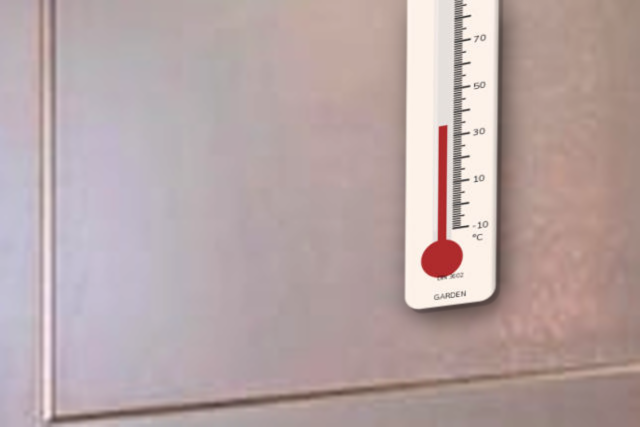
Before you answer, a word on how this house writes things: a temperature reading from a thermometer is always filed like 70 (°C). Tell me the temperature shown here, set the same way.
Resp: 35 (°C)
